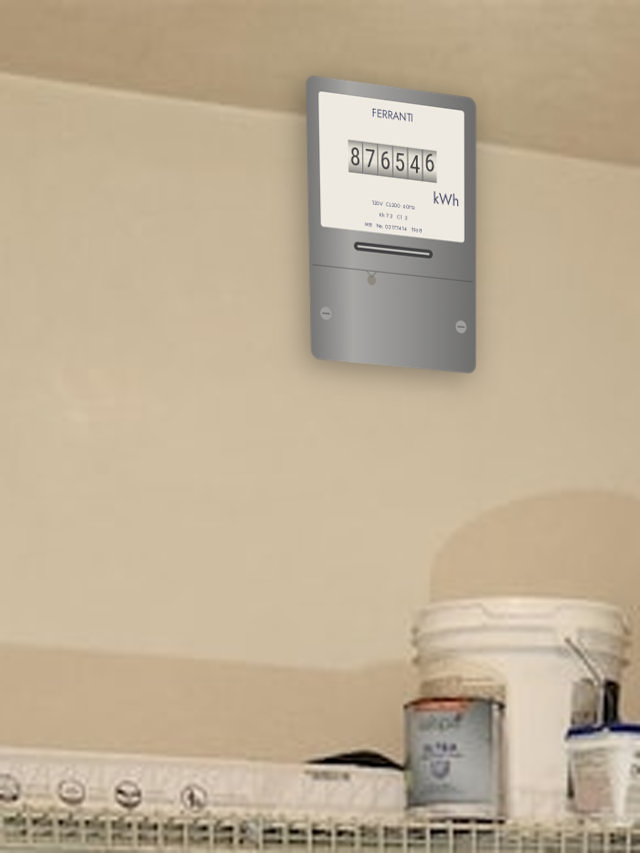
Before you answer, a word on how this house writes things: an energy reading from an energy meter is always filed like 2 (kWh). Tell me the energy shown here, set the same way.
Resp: 876546 (kWh)
